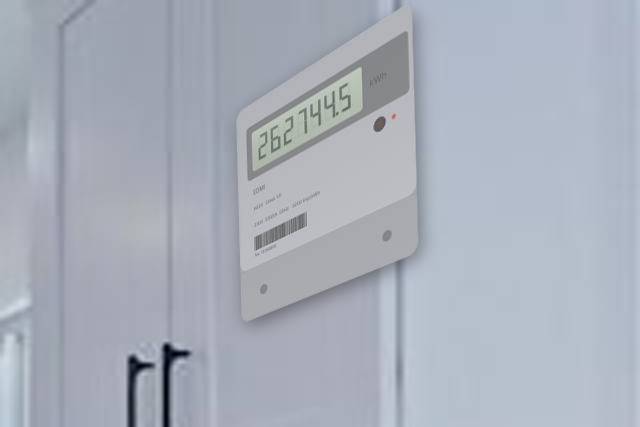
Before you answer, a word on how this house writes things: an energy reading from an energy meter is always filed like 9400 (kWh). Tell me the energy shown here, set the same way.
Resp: 262744.5 (kWh)
